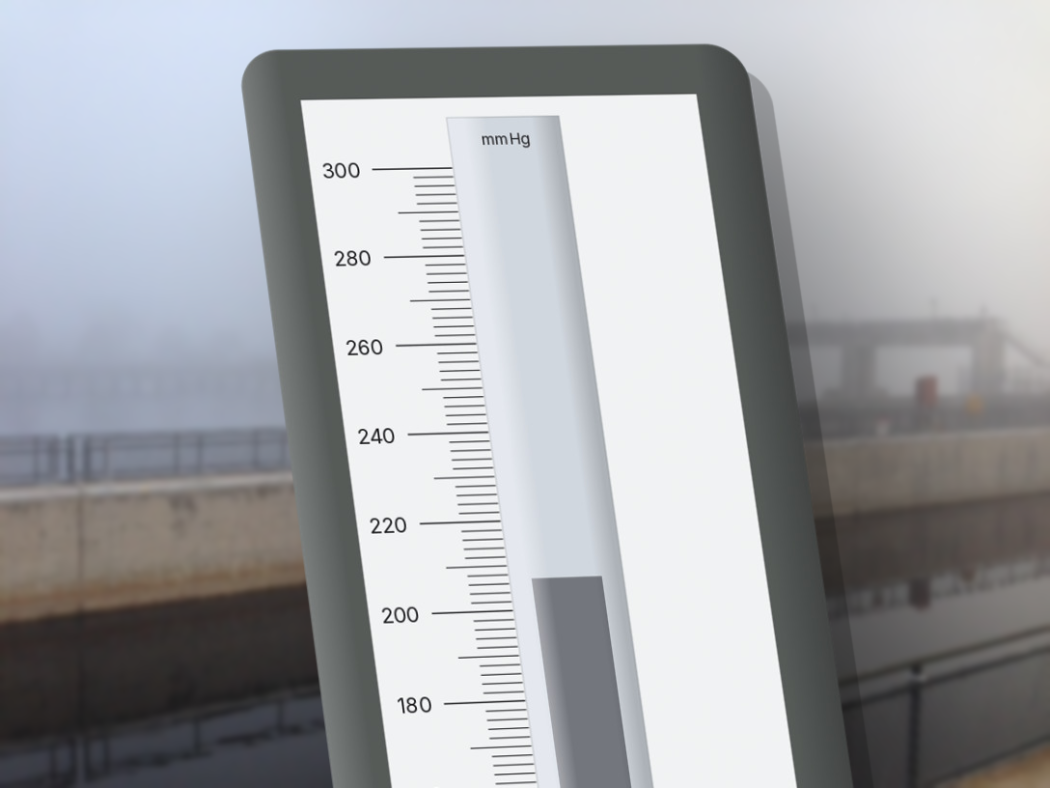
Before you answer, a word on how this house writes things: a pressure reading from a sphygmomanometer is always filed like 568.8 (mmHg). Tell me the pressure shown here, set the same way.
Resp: 207 (mmHg)
